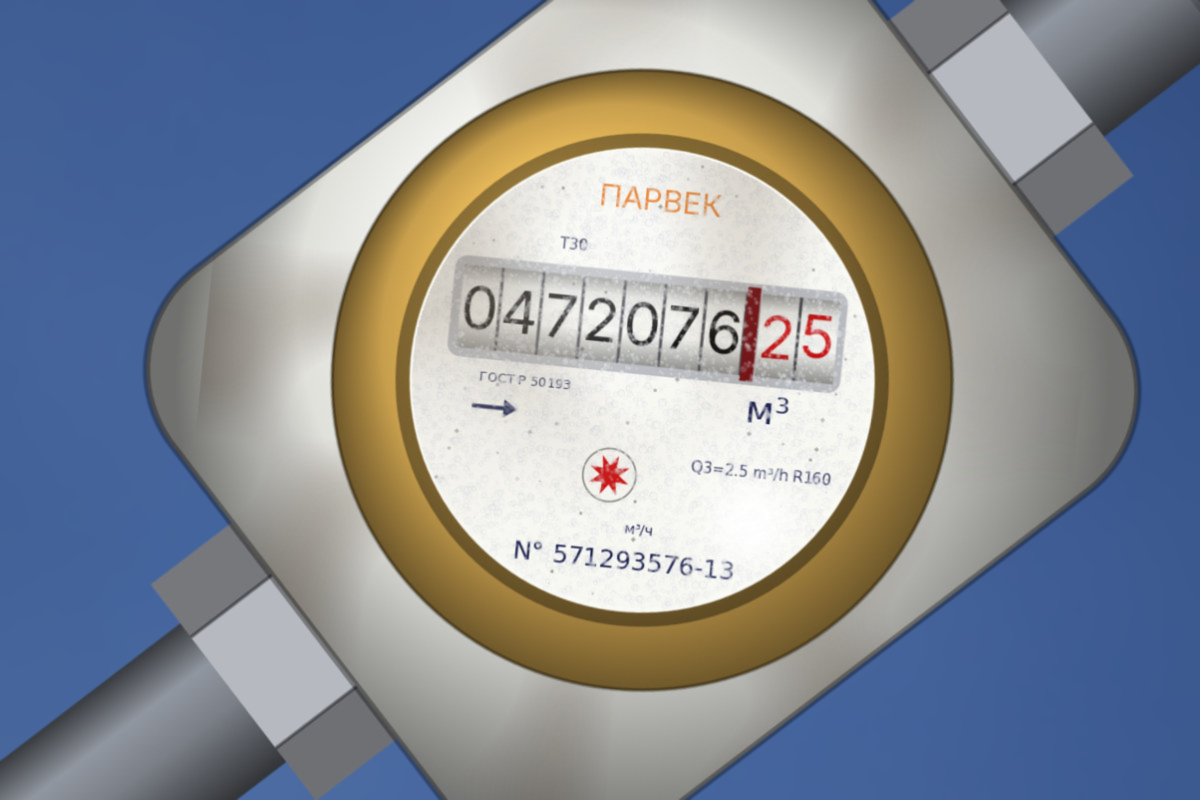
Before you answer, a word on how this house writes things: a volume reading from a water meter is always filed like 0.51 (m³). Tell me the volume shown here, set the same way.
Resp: 472076.25 (m³)
